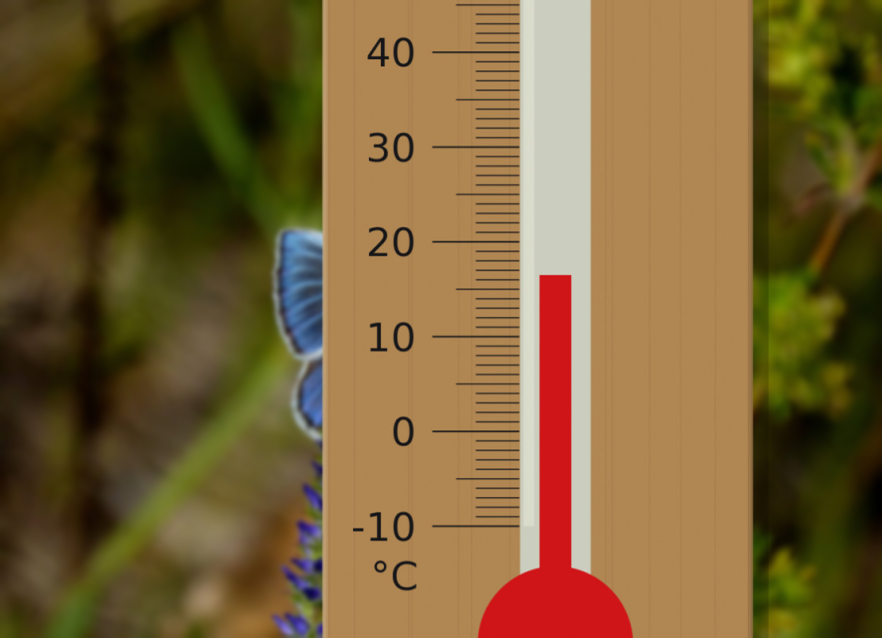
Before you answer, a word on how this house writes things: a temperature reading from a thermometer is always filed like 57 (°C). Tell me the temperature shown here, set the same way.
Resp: 16.5 (°C)
